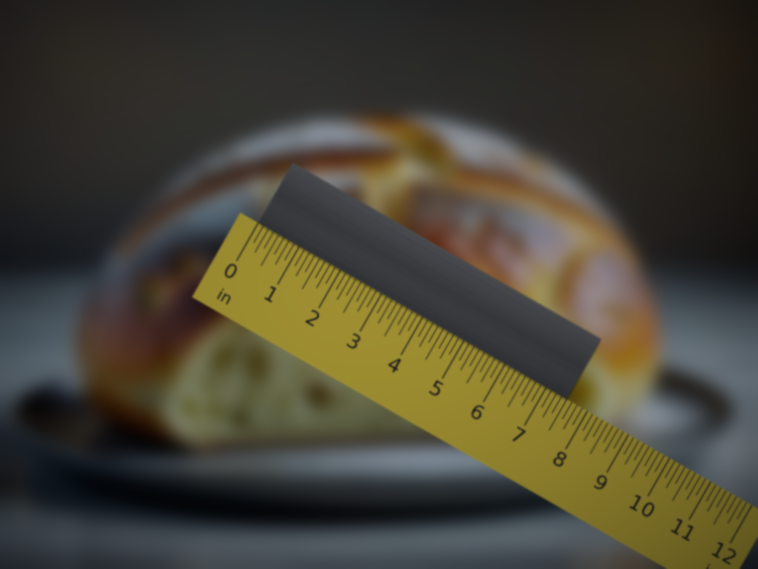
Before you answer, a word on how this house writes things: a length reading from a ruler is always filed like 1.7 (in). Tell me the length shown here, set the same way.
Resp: 7.5 (in)
